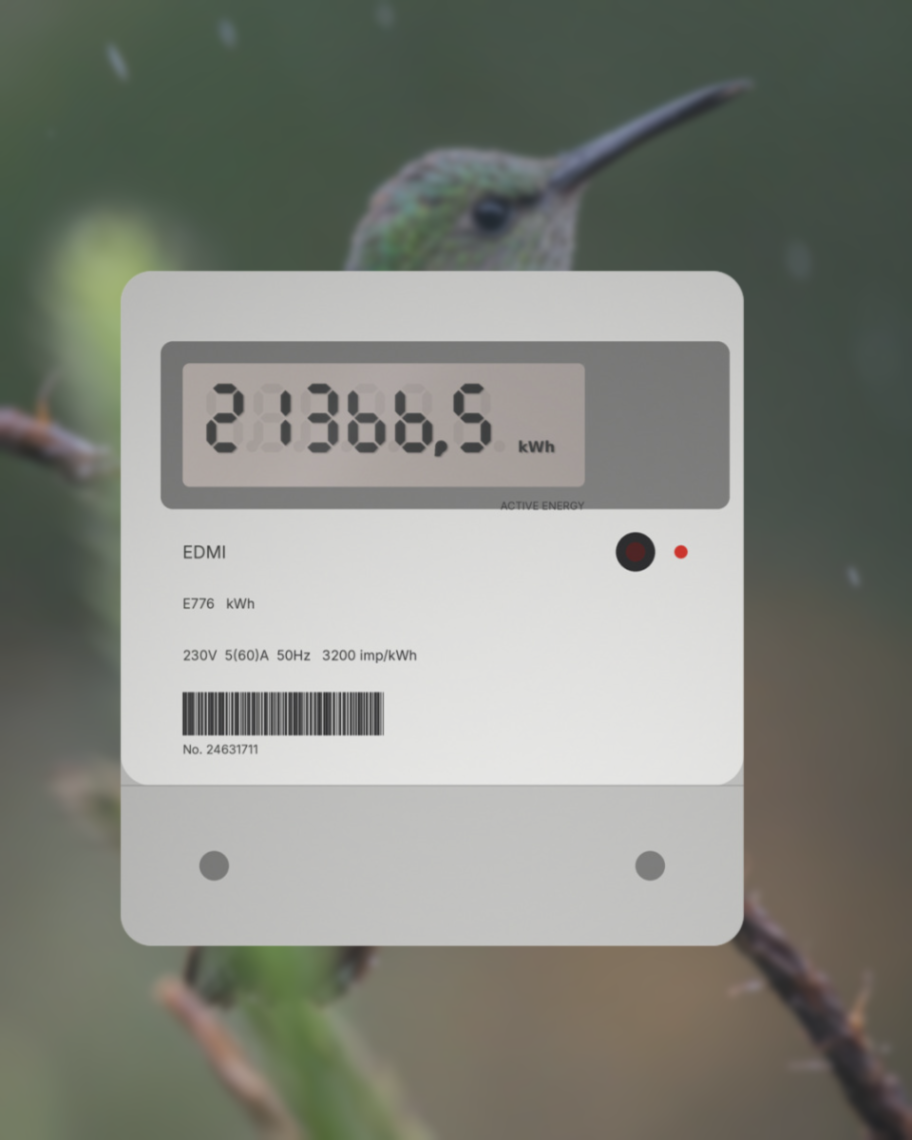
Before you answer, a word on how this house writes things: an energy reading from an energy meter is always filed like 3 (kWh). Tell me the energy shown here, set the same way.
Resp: 21366.5 (kWh)
